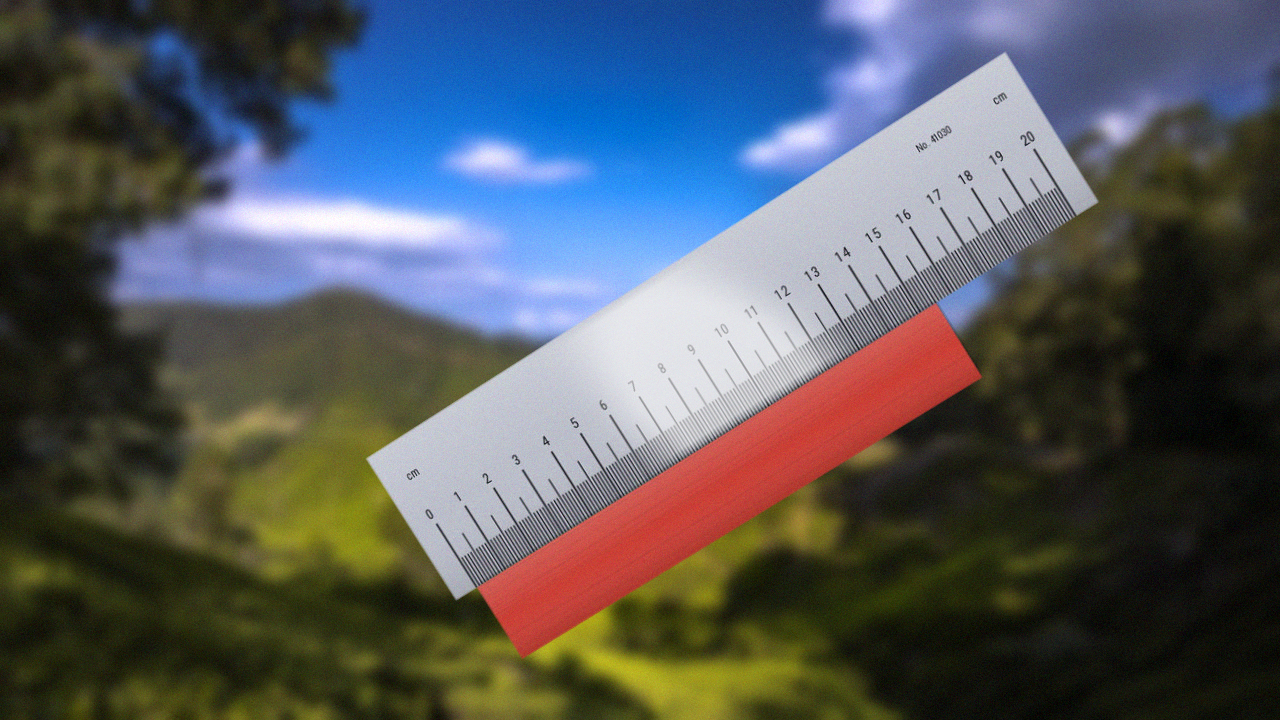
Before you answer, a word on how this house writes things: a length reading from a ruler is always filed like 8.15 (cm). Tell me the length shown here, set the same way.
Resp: 15.5 (cm)
